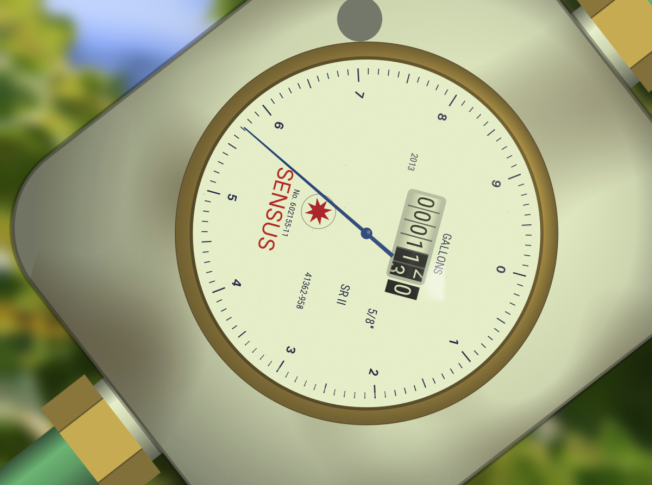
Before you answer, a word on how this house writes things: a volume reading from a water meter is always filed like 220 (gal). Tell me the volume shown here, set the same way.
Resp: 1125.7 (gal)
